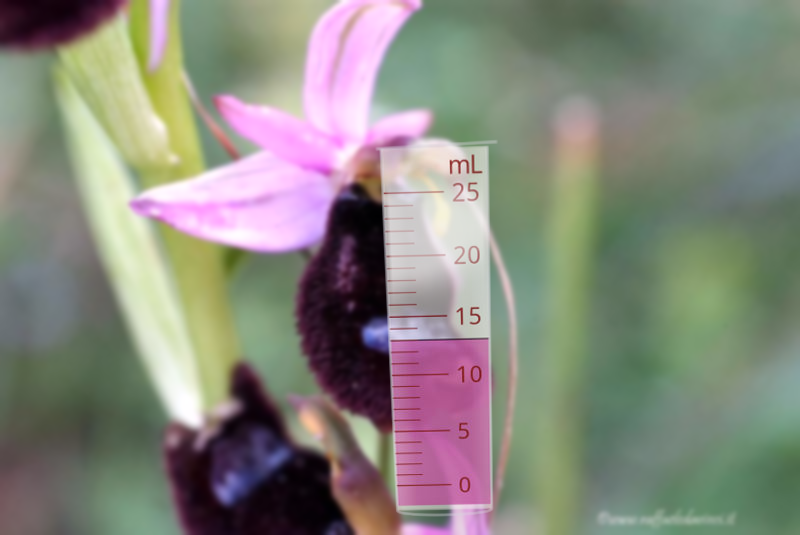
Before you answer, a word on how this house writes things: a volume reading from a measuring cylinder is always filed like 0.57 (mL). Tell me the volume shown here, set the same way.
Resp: 13 (mL)
